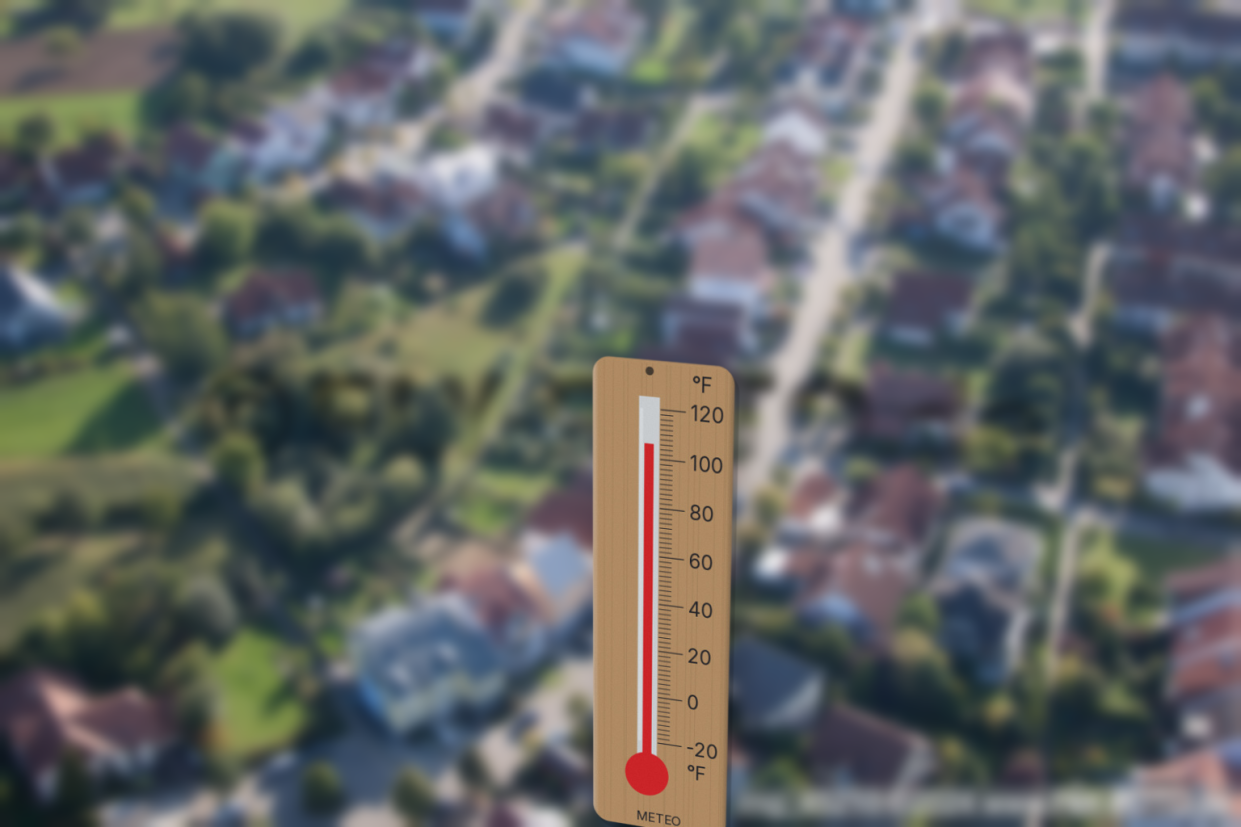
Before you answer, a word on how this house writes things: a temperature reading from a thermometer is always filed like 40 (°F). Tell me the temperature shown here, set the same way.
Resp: 106 (°F)
